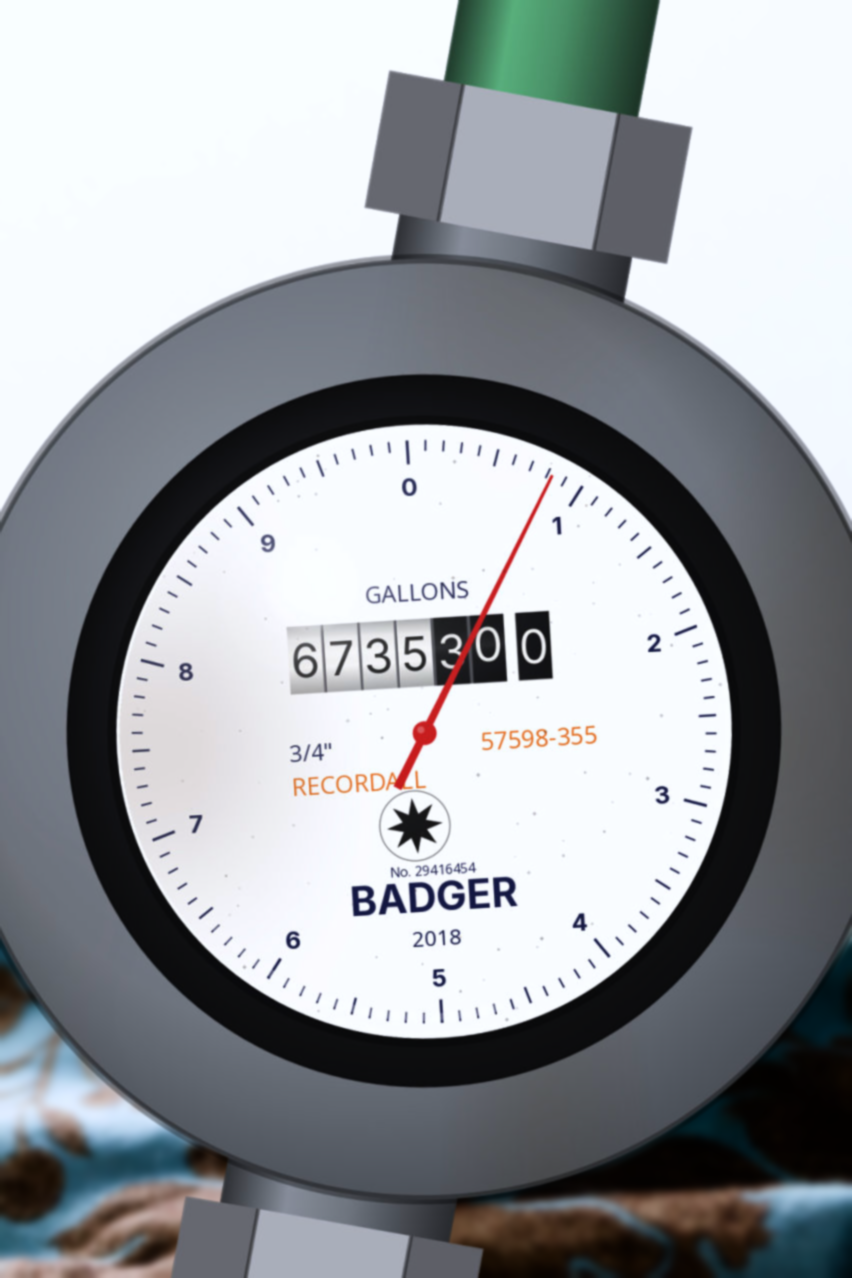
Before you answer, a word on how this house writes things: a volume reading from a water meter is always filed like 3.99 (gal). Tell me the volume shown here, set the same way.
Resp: 6735300.8 (gal)
